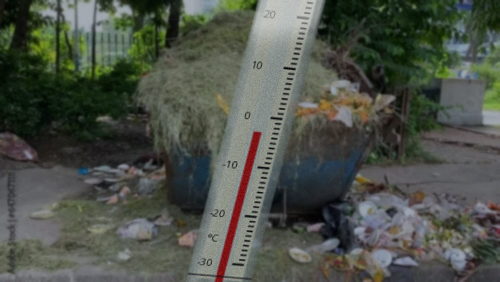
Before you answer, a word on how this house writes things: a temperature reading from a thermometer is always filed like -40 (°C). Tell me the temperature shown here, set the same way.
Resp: -3 (°C)
